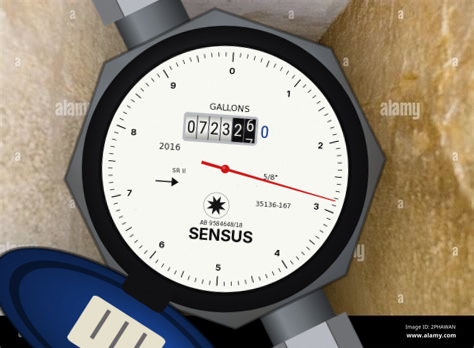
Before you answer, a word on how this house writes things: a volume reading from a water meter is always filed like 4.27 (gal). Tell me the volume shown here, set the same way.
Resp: 723262.8 (gal)
